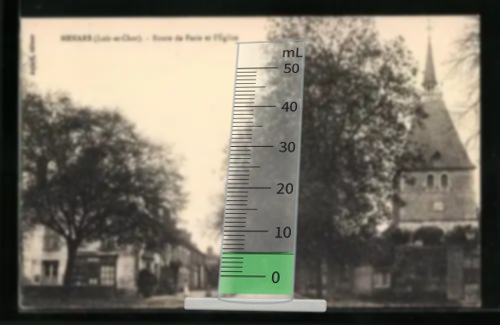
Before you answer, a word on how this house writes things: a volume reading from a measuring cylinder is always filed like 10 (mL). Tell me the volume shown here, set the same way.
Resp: 5 (mL)
